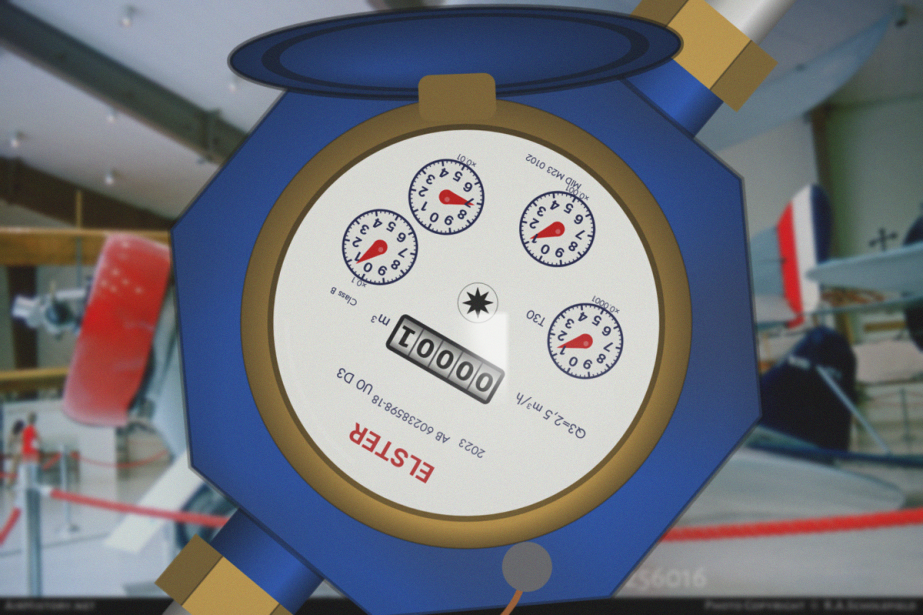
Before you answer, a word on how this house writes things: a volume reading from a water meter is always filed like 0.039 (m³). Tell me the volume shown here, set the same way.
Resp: 1.0711 (m³)
